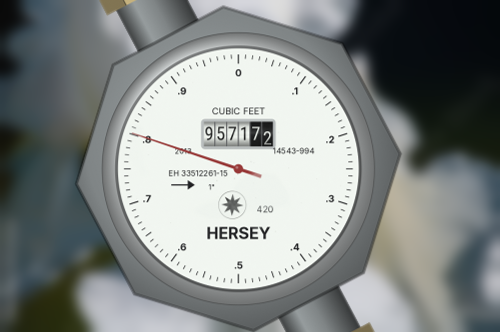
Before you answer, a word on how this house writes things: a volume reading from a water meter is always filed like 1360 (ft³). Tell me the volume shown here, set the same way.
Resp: 957171.80 (ft³)
